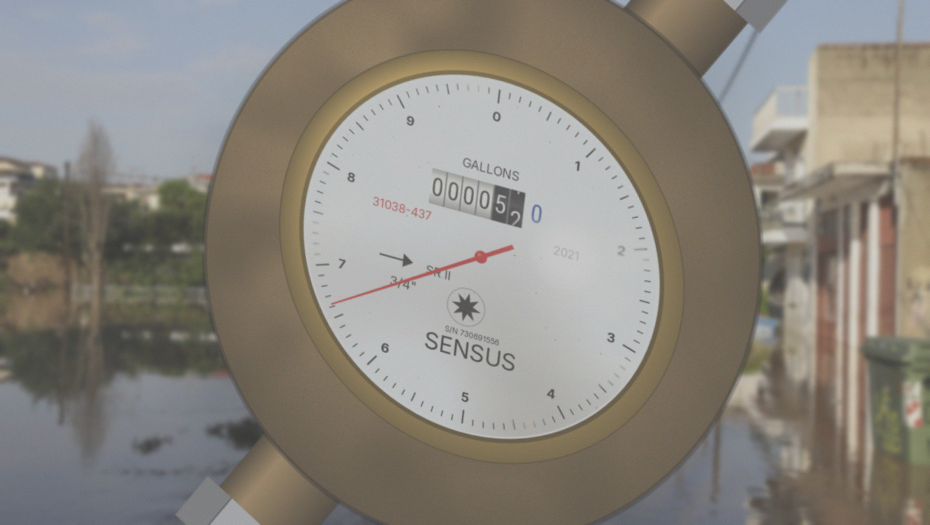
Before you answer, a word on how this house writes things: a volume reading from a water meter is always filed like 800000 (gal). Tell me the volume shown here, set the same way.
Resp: 516.6 (gal)
